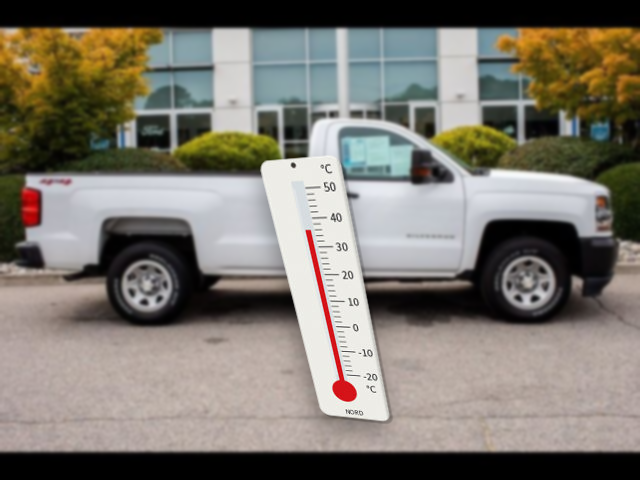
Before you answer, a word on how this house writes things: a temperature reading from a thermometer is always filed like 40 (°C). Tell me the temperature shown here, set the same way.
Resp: 36 (°C)
